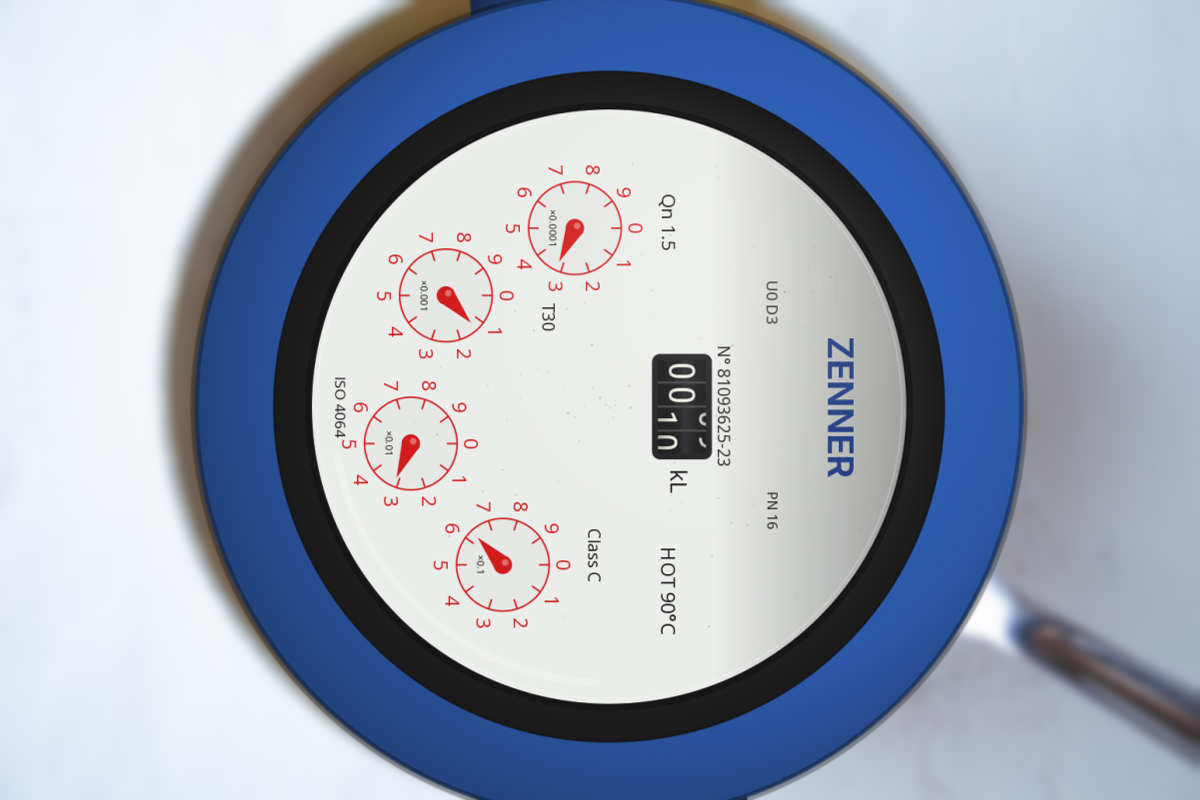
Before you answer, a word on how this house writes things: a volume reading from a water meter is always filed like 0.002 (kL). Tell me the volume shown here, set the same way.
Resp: 9.6313 (kL)
